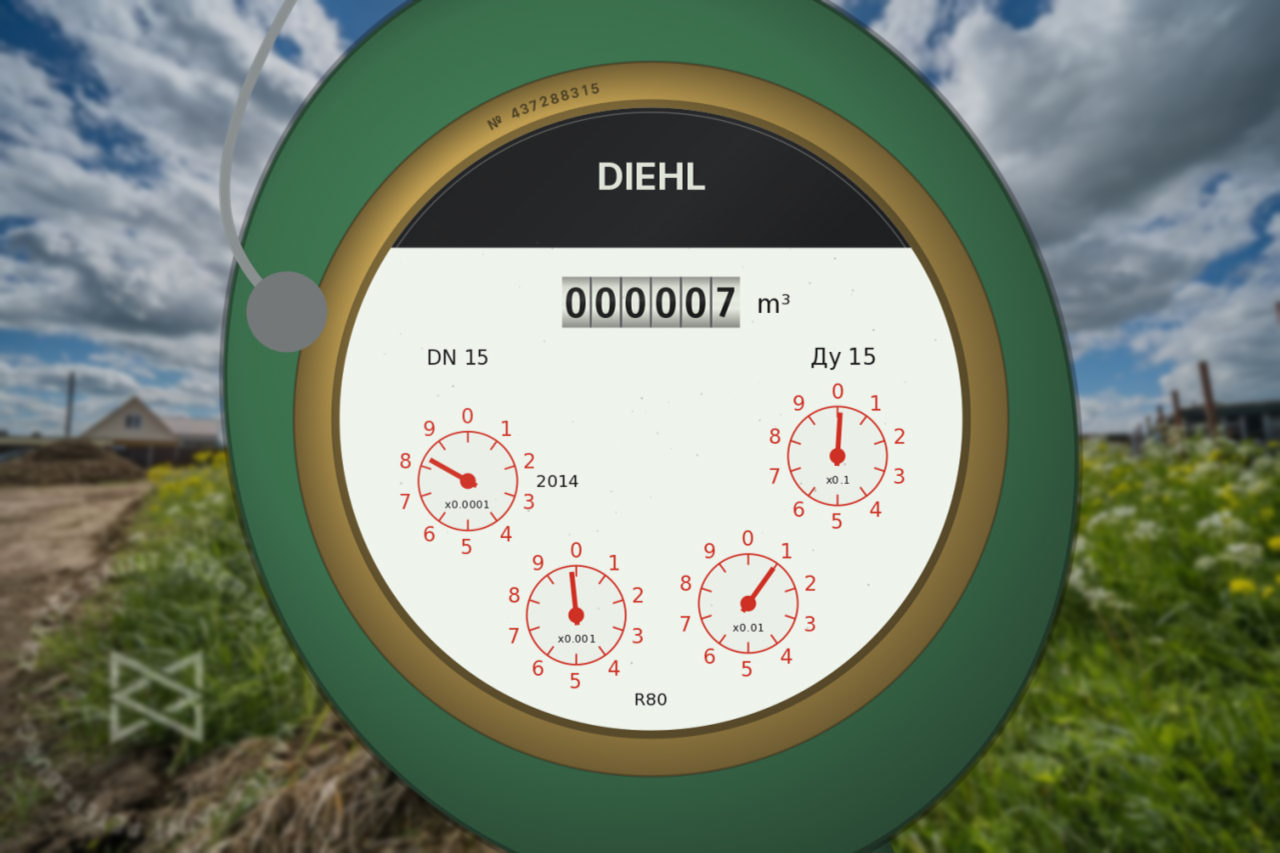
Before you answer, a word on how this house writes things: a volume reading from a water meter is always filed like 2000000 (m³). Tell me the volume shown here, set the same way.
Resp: 7.0098 (m³)
